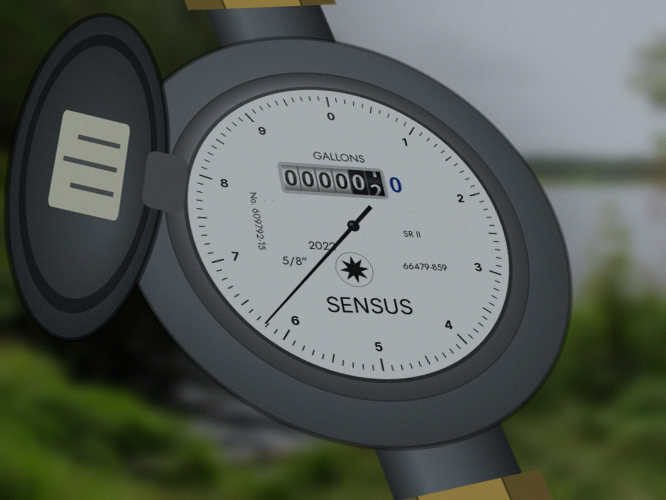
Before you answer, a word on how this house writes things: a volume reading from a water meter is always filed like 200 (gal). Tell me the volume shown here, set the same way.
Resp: 16.2 (gal)
